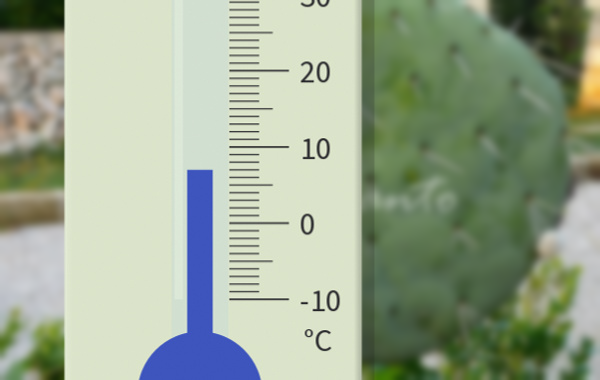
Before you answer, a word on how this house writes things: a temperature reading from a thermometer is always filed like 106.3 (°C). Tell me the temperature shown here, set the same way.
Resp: 7 (°C)
